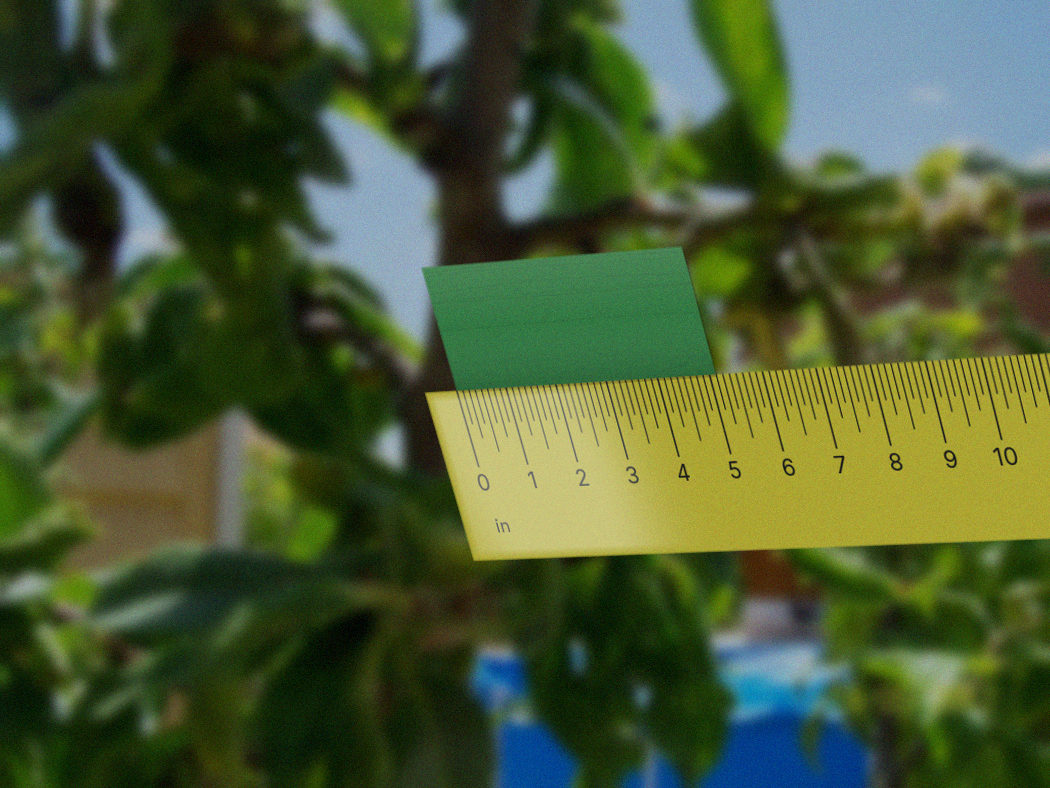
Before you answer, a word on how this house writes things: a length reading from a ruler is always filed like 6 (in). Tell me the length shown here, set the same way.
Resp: 5.125 (in)
